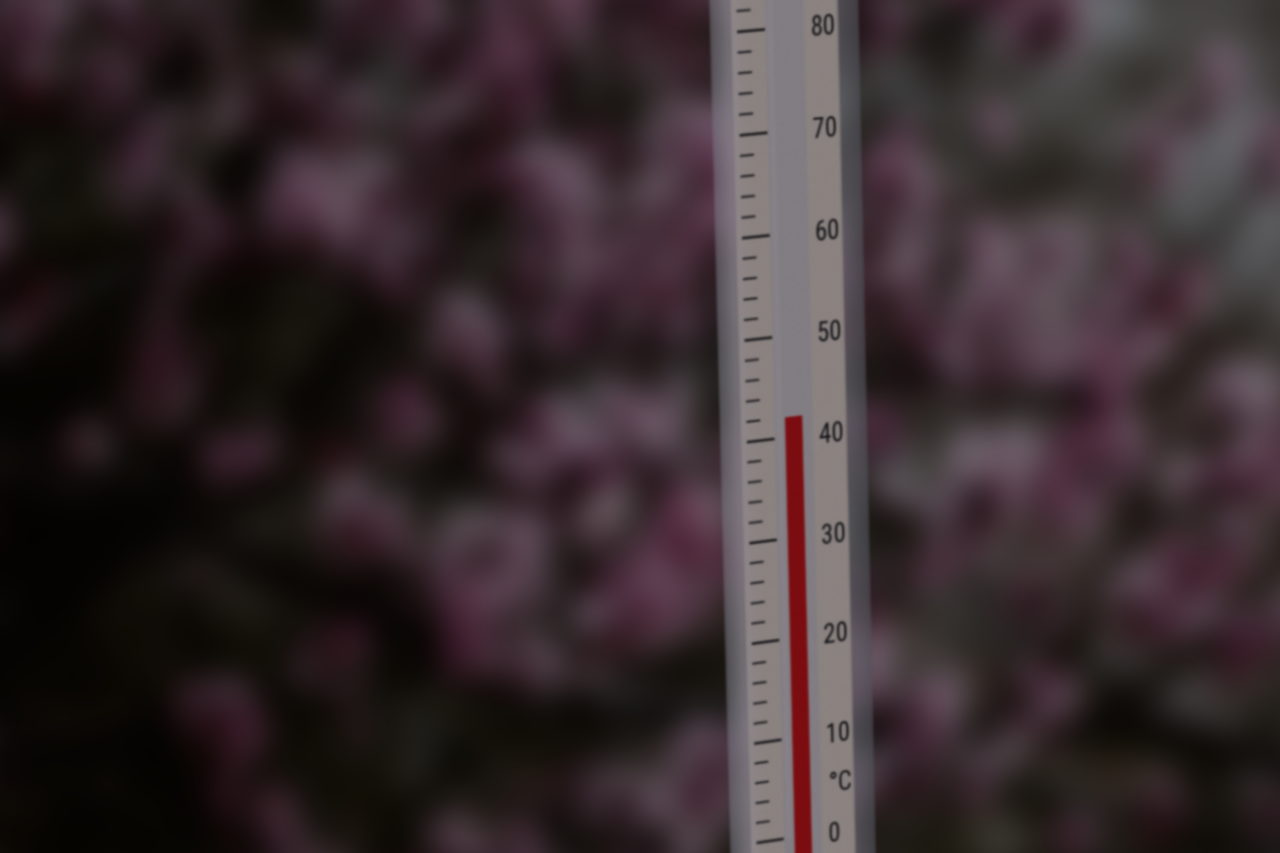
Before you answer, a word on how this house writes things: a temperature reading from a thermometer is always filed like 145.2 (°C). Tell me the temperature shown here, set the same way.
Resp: 42 (°C)
